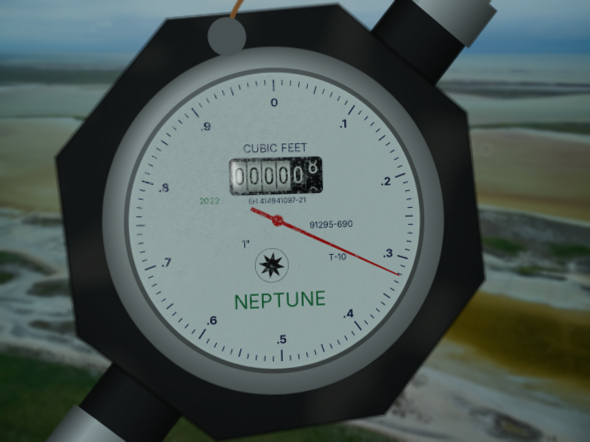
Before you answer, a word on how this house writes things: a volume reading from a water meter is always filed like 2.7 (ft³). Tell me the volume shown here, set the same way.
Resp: 8.32 (ft³)
